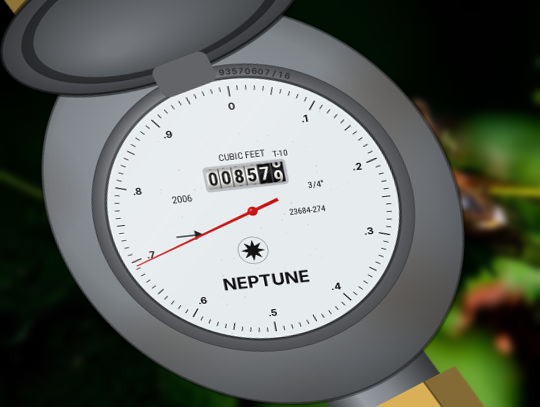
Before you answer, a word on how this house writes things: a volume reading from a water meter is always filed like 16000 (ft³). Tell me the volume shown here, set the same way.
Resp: 8578.69 (ft³)
